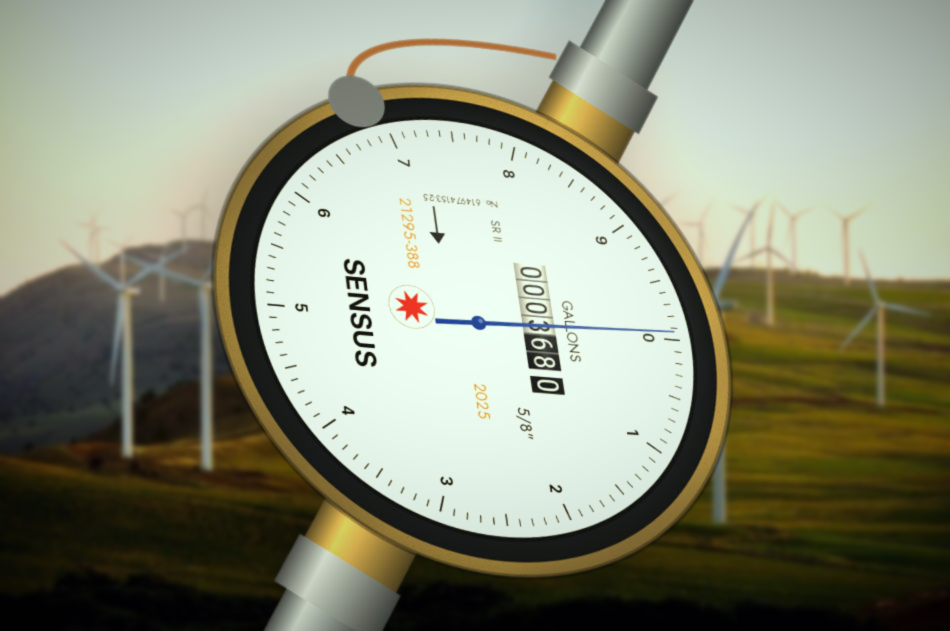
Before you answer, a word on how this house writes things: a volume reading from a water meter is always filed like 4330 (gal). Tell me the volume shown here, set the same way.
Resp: 3679.9 (gal)
